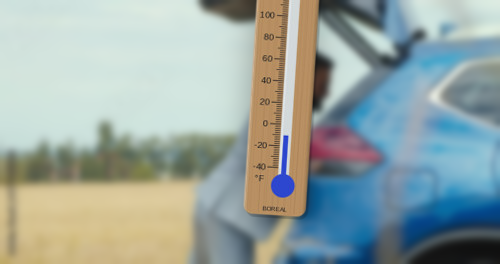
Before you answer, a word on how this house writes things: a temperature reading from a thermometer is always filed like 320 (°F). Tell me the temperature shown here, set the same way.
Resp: -10 (°F)
